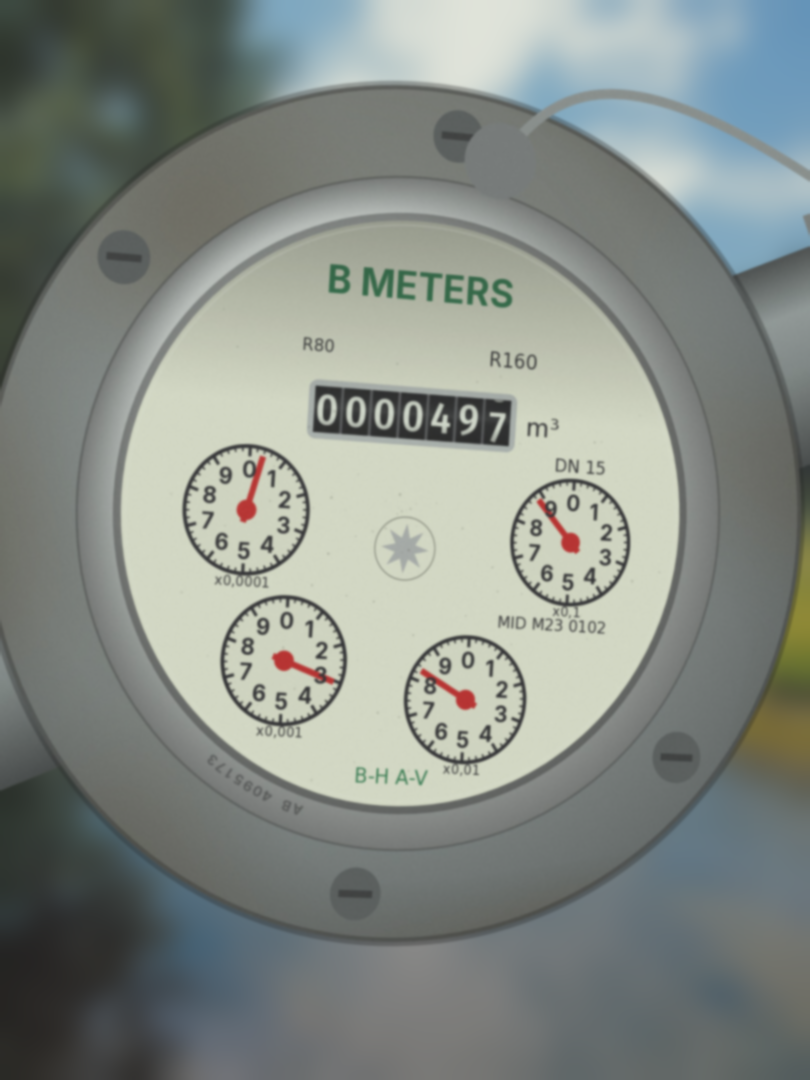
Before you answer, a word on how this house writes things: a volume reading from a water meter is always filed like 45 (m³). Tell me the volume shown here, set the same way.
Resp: 496.8830 (m³)
